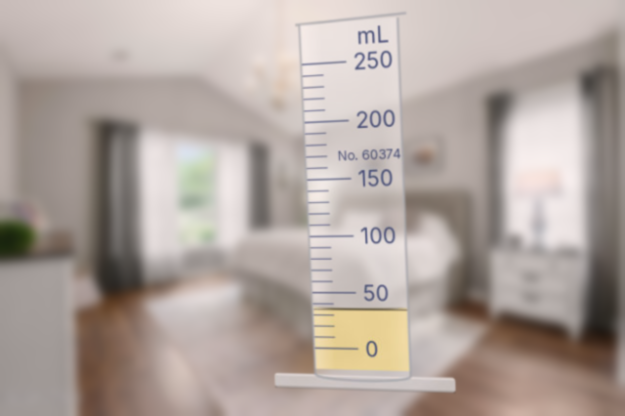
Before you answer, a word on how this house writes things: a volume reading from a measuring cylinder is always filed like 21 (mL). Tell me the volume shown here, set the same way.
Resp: 35 (mL)
